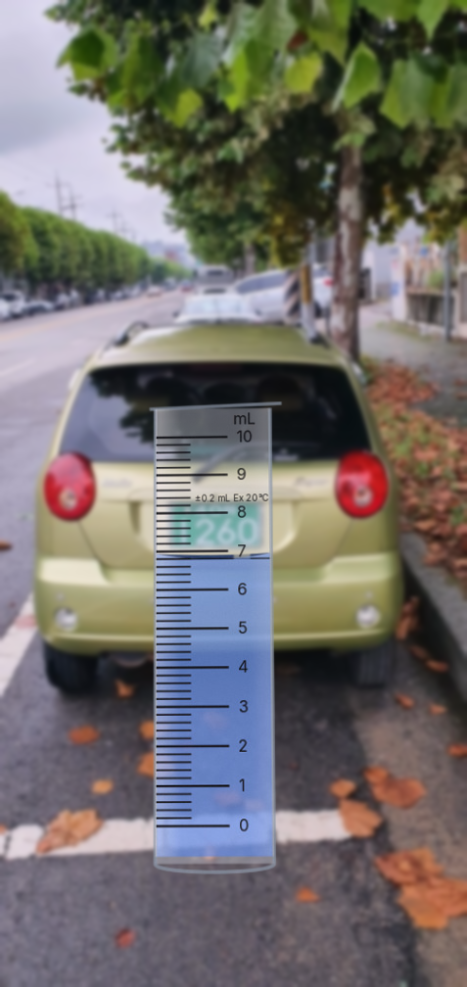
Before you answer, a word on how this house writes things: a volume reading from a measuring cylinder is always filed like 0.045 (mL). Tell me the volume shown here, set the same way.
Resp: 6.8 (mL)
